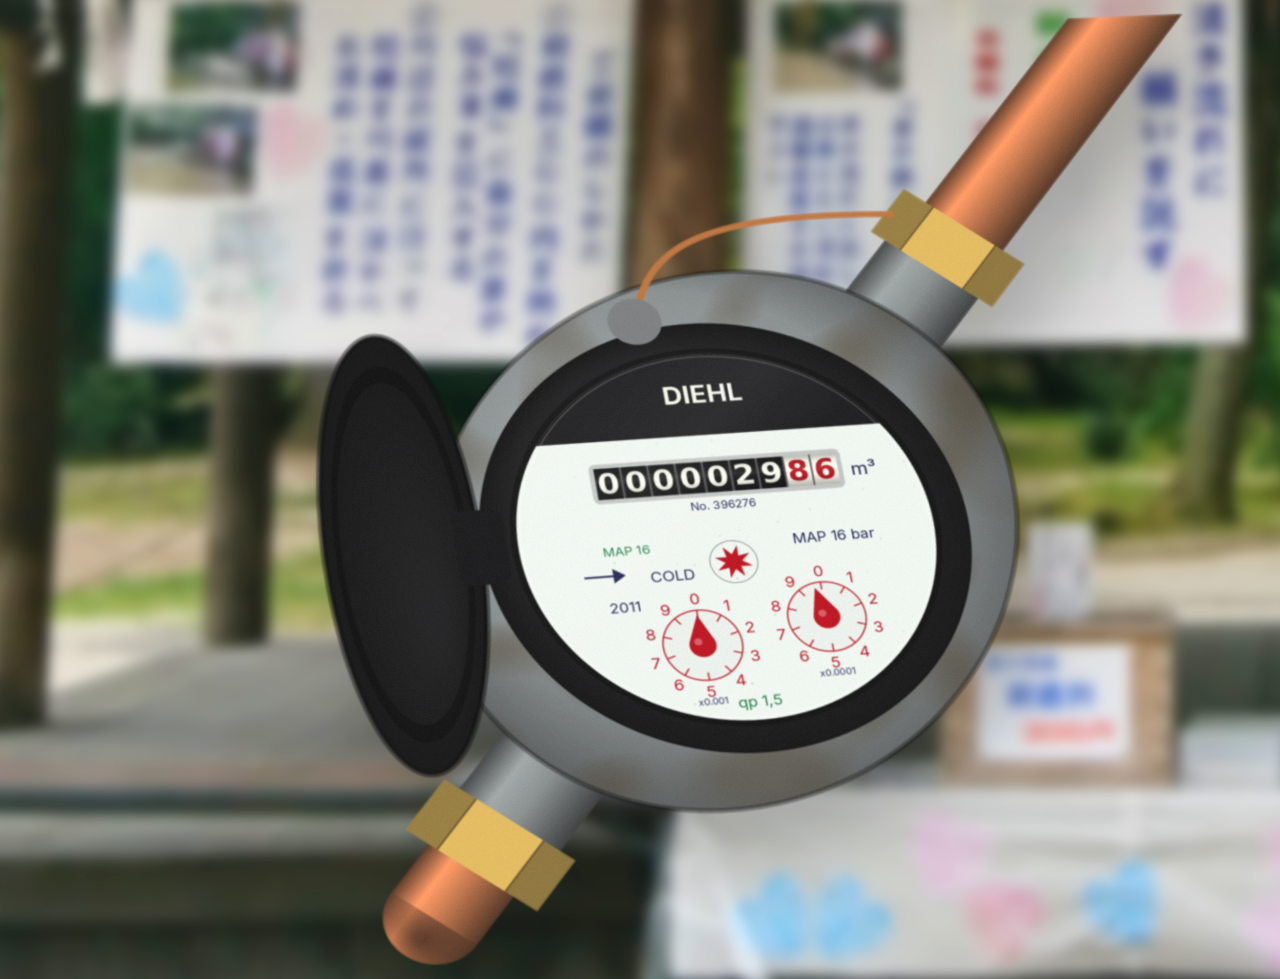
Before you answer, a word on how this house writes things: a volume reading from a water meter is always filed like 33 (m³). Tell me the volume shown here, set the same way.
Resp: 29.8599 (m³)
